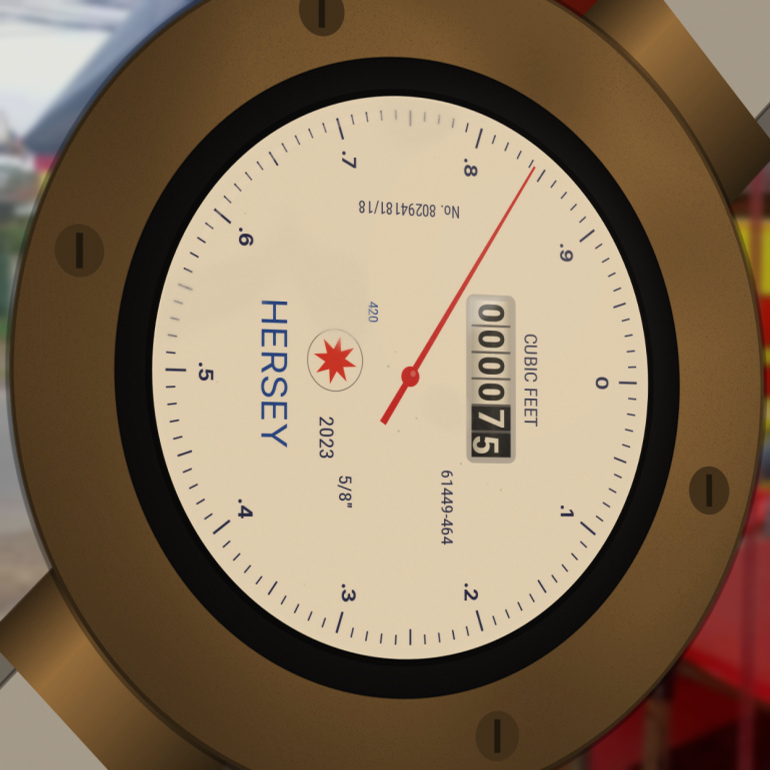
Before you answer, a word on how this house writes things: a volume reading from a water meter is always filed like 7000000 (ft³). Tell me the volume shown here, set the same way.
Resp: 74.84 (ft³)
